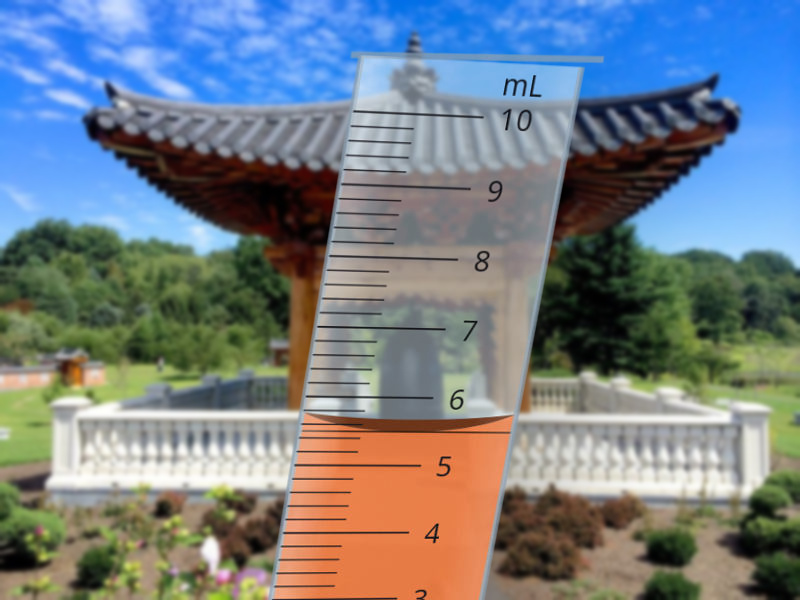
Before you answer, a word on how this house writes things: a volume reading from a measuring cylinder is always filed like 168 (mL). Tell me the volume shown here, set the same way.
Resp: 5.5 (mL)
